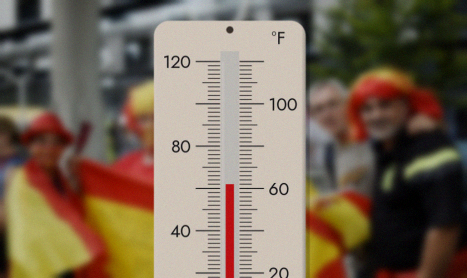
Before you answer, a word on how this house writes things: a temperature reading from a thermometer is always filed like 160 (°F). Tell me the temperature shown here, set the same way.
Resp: 62 (°F)
